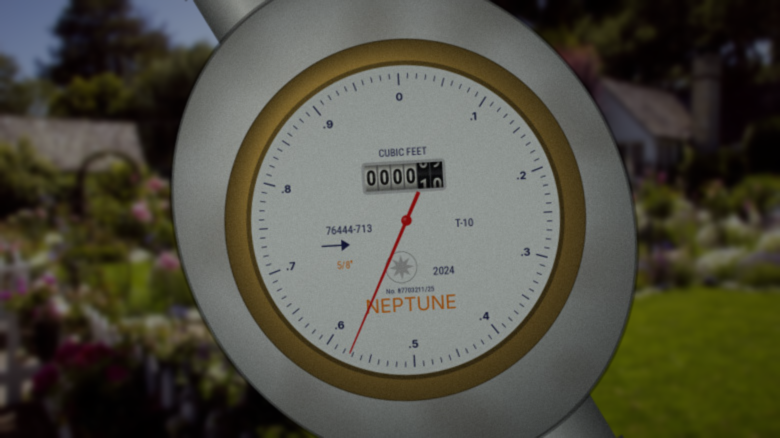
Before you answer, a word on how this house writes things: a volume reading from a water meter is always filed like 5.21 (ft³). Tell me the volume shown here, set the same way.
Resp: 9.57 (ft³)
